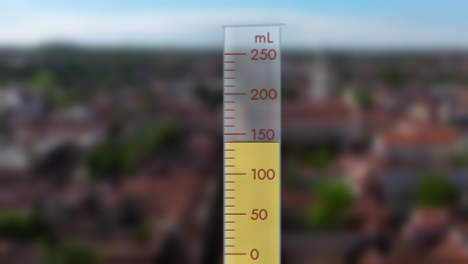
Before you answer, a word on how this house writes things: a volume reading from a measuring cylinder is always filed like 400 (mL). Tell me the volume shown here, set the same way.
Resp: 140 (mL)
